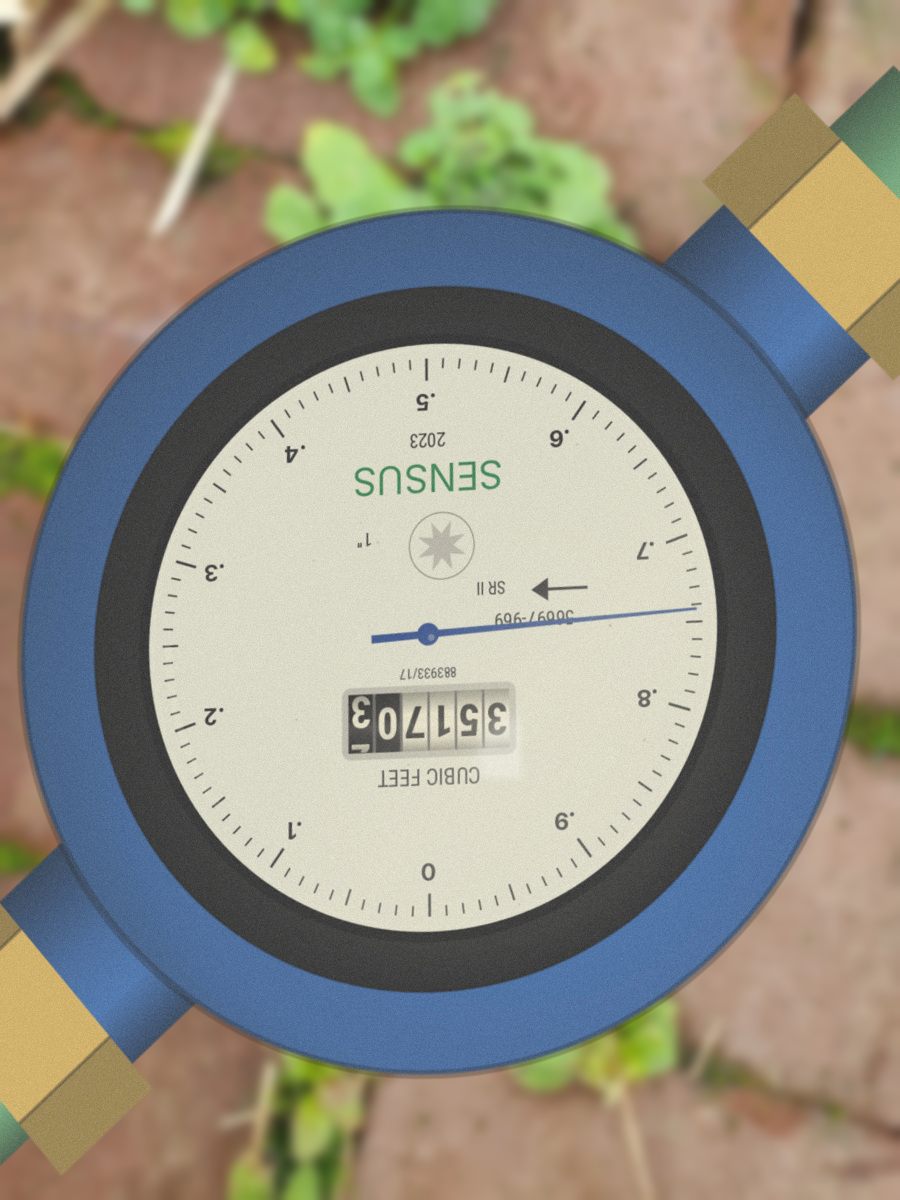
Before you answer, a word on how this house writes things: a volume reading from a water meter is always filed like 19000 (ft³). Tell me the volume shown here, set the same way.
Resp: 351702.74 (ft³)
